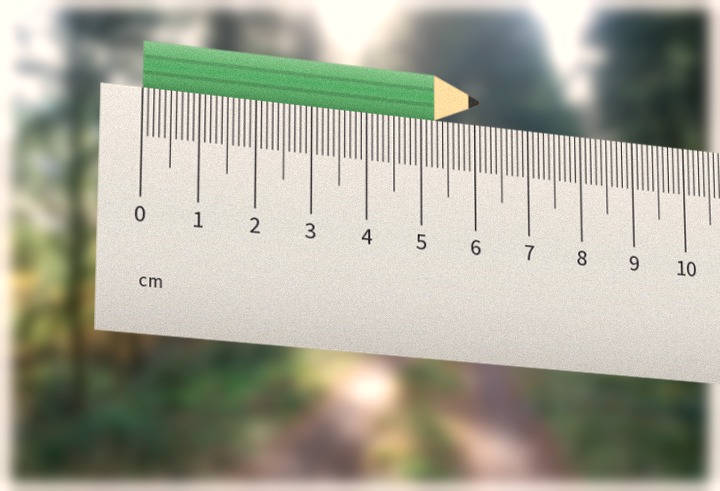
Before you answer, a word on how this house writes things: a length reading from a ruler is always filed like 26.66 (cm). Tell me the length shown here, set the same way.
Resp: 6.1 (cm)
